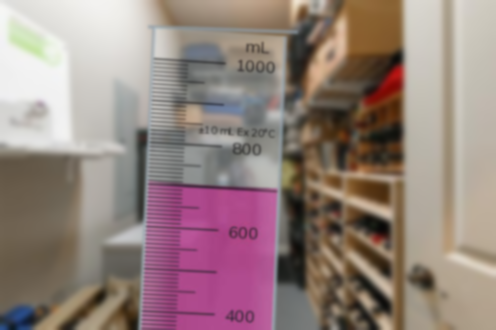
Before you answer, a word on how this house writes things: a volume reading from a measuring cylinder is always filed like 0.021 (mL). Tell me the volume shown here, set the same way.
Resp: 700 (mL)
